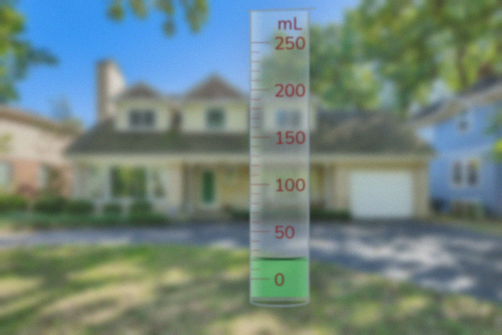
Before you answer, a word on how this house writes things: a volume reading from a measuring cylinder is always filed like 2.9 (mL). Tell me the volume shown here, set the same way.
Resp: 20 (mL)
